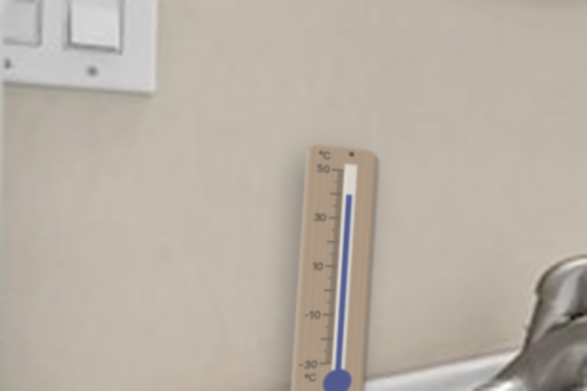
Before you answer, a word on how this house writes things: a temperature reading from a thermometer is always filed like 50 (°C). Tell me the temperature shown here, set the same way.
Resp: 40 (°C)
